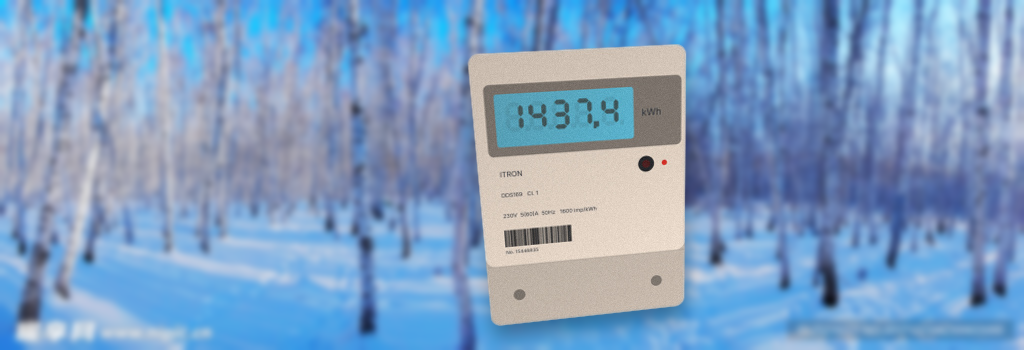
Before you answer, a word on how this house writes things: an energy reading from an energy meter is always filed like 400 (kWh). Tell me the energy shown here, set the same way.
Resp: 1437.4 (kWh)
